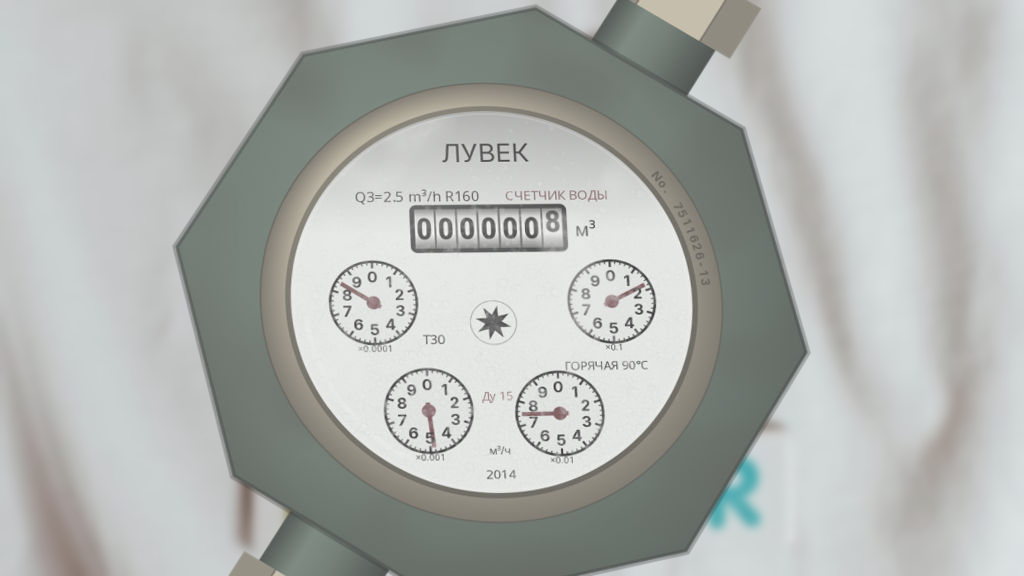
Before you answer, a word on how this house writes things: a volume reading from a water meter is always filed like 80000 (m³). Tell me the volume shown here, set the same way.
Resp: 8.1748 (m³)
